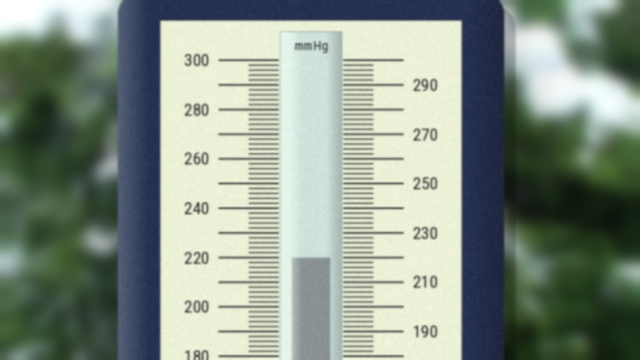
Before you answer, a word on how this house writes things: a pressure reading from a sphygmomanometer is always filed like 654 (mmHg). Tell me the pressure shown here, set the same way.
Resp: 220 (mmHg)
